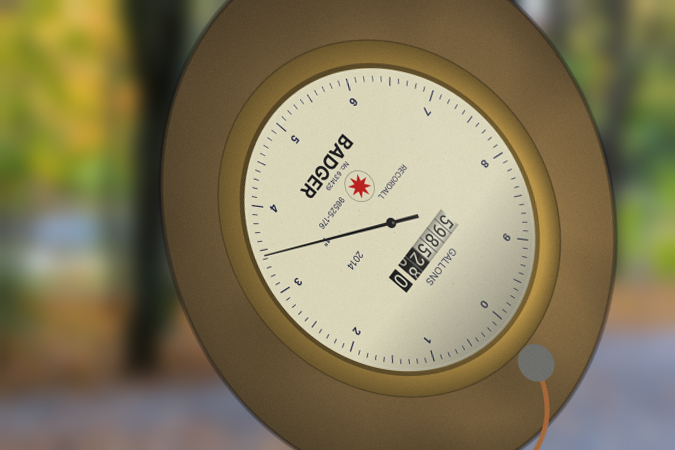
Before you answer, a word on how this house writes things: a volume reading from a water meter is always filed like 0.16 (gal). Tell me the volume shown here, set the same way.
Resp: 5985283.4 (gal)
